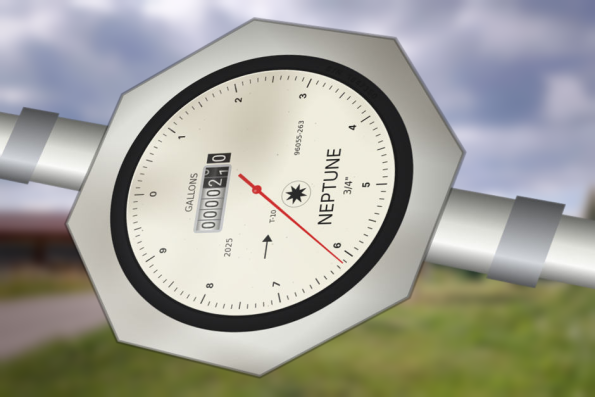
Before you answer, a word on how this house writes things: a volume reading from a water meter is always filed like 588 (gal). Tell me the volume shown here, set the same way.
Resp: 206.1 (gal)
